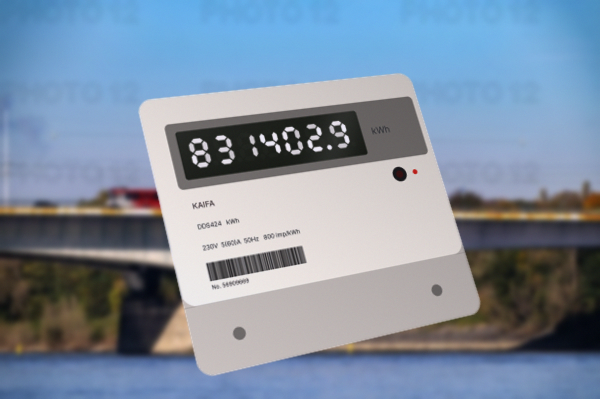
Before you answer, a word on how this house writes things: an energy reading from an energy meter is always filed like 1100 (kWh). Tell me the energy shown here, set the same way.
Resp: 831402.9 (kWh)
